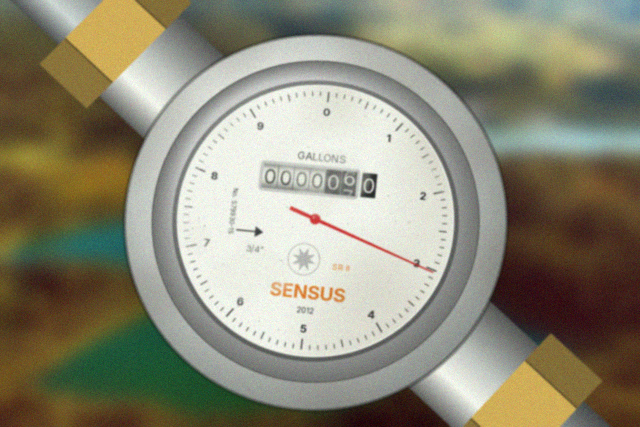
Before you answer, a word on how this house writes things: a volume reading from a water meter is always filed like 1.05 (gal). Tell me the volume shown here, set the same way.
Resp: 63.0 (gal)
